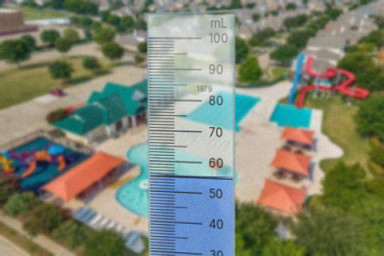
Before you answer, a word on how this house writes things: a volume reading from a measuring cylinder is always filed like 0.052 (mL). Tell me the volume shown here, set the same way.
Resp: 55 (mL)
